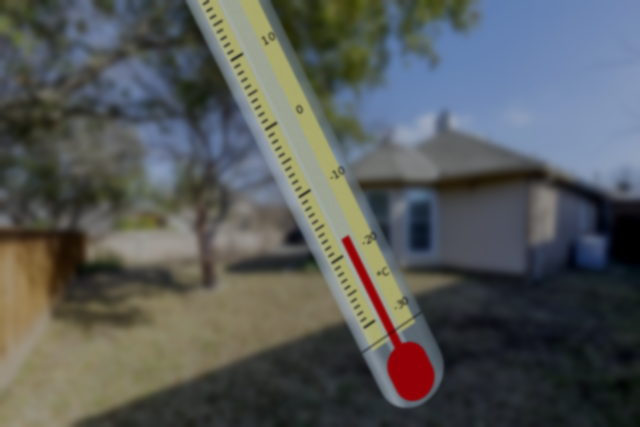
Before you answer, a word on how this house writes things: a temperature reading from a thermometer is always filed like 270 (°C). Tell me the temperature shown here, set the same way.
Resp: -18 (°C)
